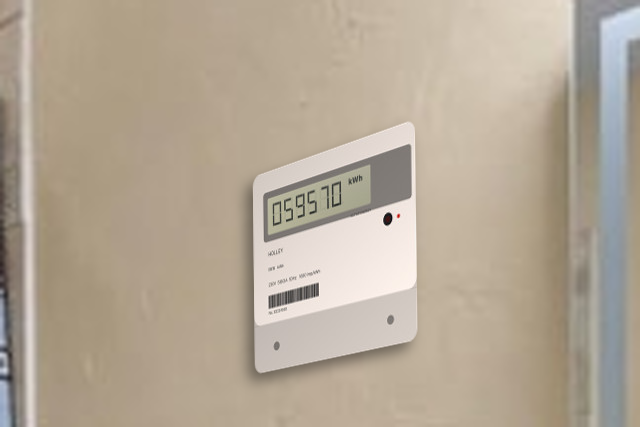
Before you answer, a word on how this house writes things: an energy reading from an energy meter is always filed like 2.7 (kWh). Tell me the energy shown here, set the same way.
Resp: 59570 (kWh)
